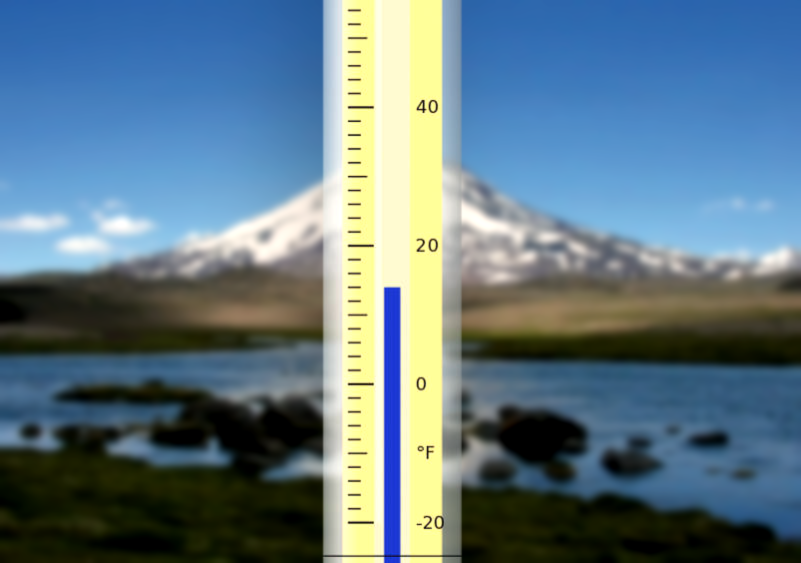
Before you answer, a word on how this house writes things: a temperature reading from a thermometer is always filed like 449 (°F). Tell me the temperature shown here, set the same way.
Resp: 14 (°F)
